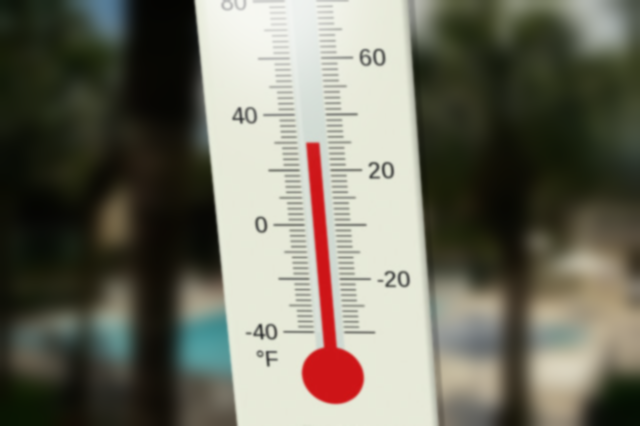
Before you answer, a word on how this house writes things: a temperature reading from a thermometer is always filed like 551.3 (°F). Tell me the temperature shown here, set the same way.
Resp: 30 (°F)
